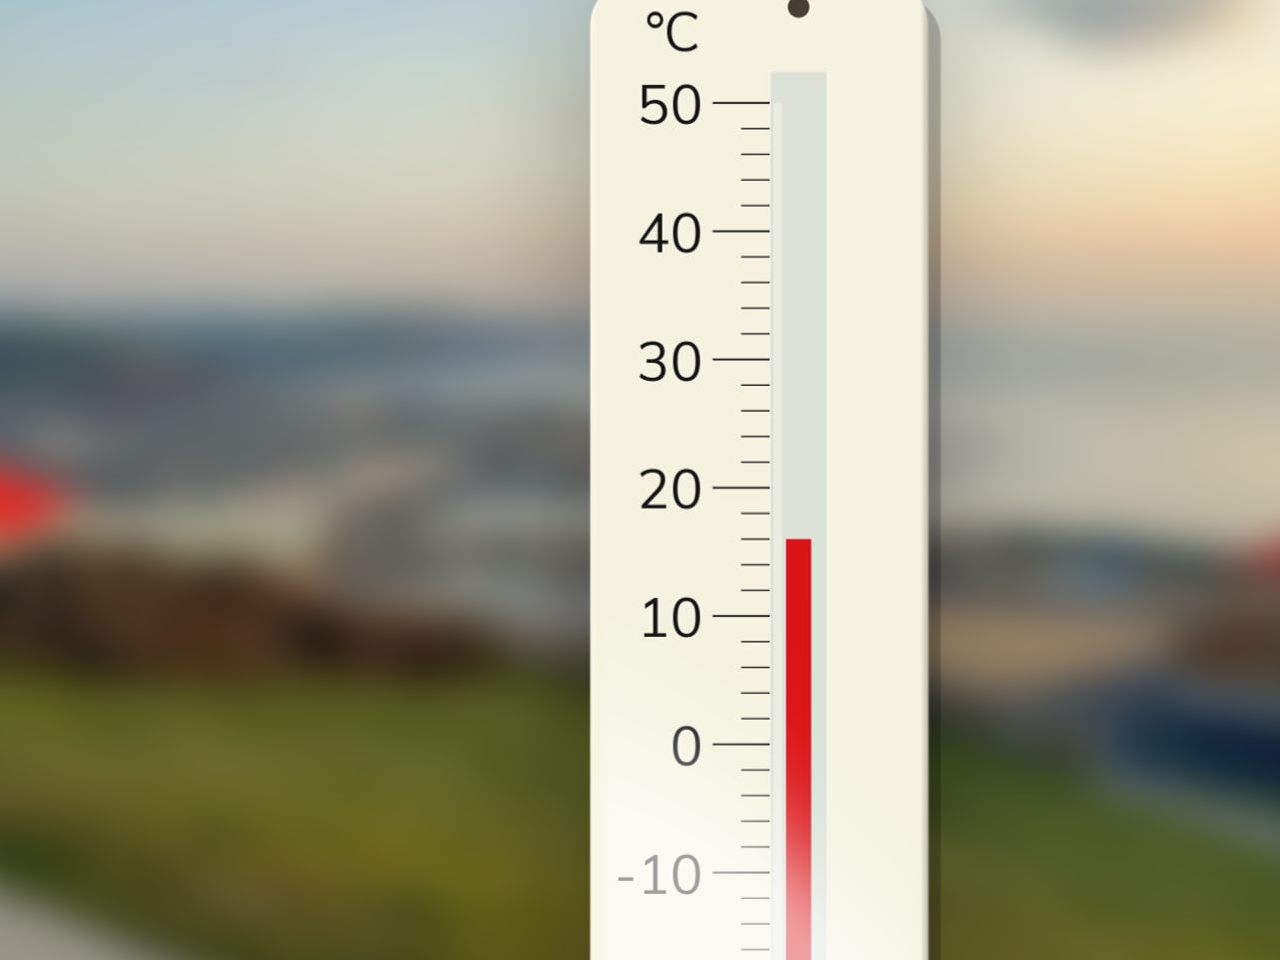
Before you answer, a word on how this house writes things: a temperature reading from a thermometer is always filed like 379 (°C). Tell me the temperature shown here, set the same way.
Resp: 16 (°C)
